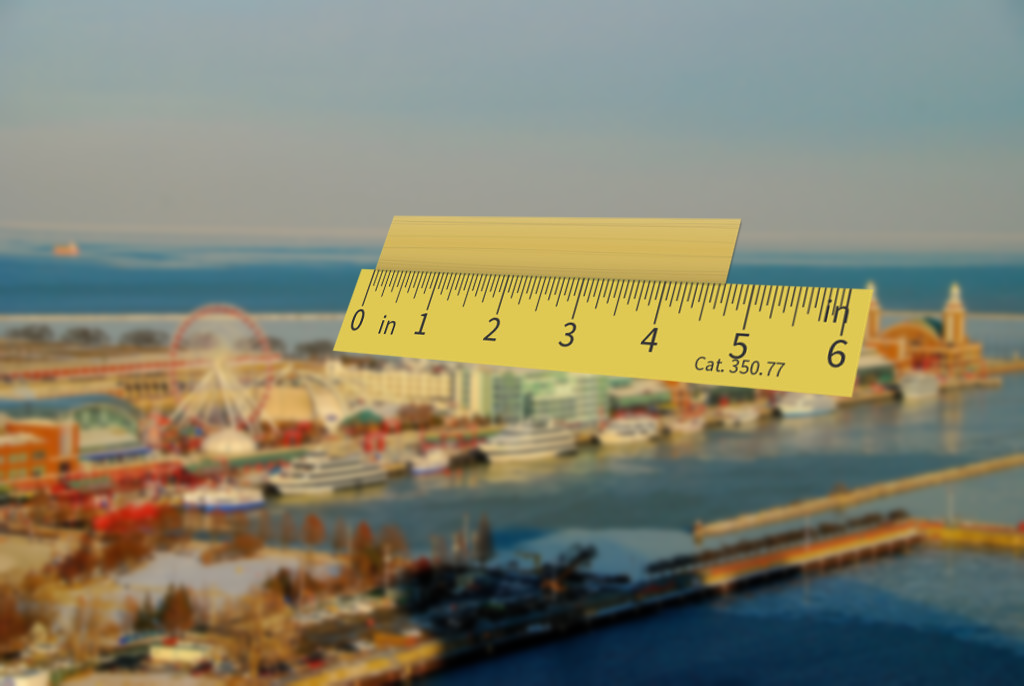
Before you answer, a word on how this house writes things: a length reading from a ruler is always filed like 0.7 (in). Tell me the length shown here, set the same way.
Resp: 4.6875 (in)
